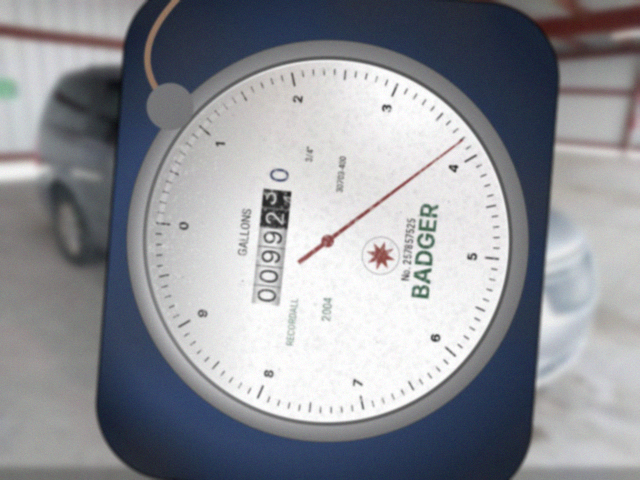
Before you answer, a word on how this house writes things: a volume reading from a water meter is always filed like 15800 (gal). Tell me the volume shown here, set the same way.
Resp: 99233.8 (gal)
